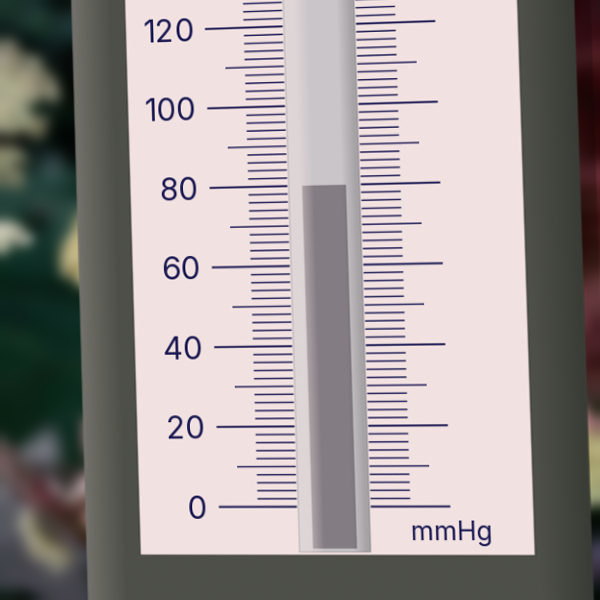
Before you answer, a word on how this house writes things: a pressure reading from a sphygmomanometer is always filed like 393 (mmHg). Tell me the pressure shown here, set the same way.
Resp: 80 (mmHg)
